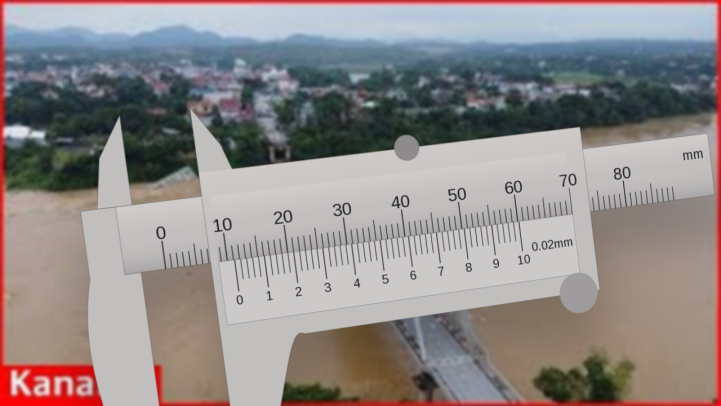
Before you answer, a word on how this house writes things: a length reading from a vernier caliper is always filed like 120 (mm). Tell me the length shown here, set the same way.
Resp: 11.2 (mm)
